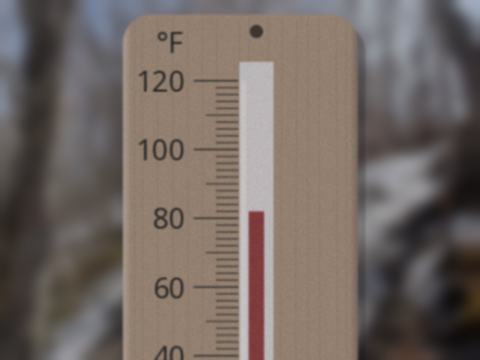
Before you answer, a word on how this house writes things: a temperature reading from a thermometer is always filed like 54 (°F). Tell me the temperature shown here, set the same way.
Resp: 82 (°F)
